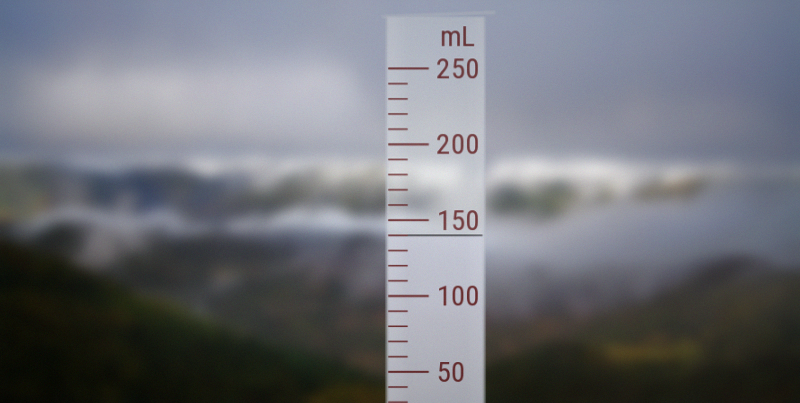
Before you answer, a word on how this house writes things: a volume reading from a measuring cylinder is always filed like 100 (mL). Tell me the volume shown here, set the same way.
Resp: 140 (mL)
